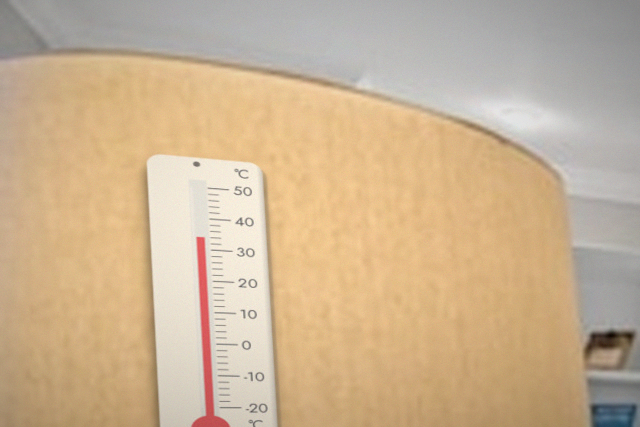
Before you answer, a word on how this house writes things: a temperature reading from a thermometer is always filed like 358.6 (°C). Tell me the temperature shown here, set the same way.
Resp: 34 (°C)
